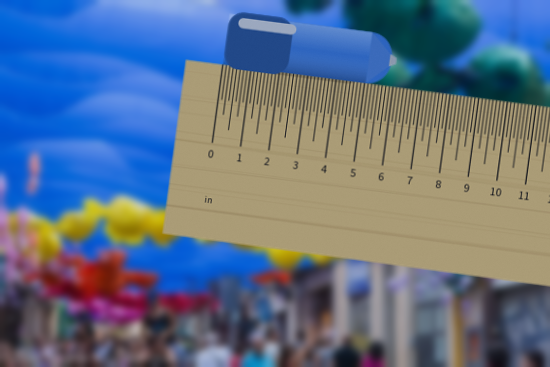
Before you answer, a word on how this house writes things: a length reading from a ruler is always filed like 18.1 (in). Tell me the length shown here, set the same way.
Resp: 6 (in)
